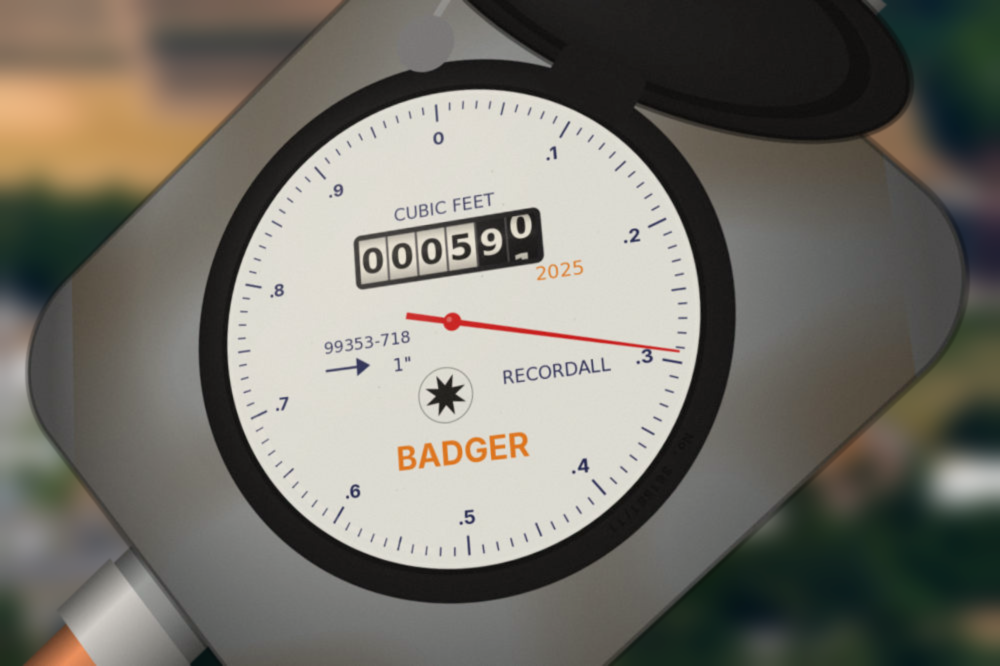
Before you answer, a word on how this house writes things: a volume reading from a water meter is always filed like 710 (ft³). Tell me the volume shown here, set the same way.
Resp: 590.29 (ft³)
